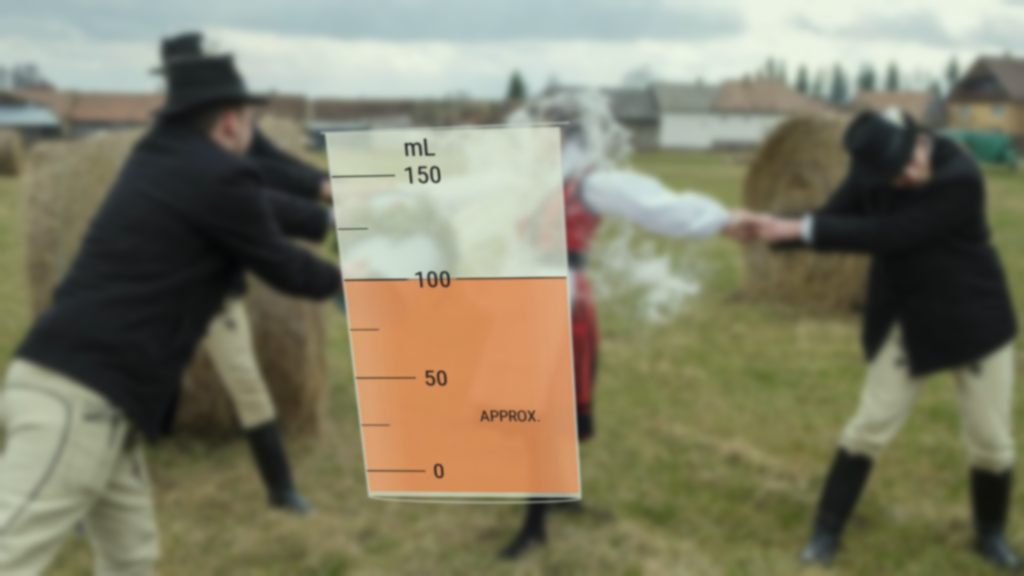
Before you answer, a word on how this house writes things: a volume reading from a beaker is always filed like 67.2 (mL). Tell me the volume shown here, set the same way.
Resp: 100 (mL)
